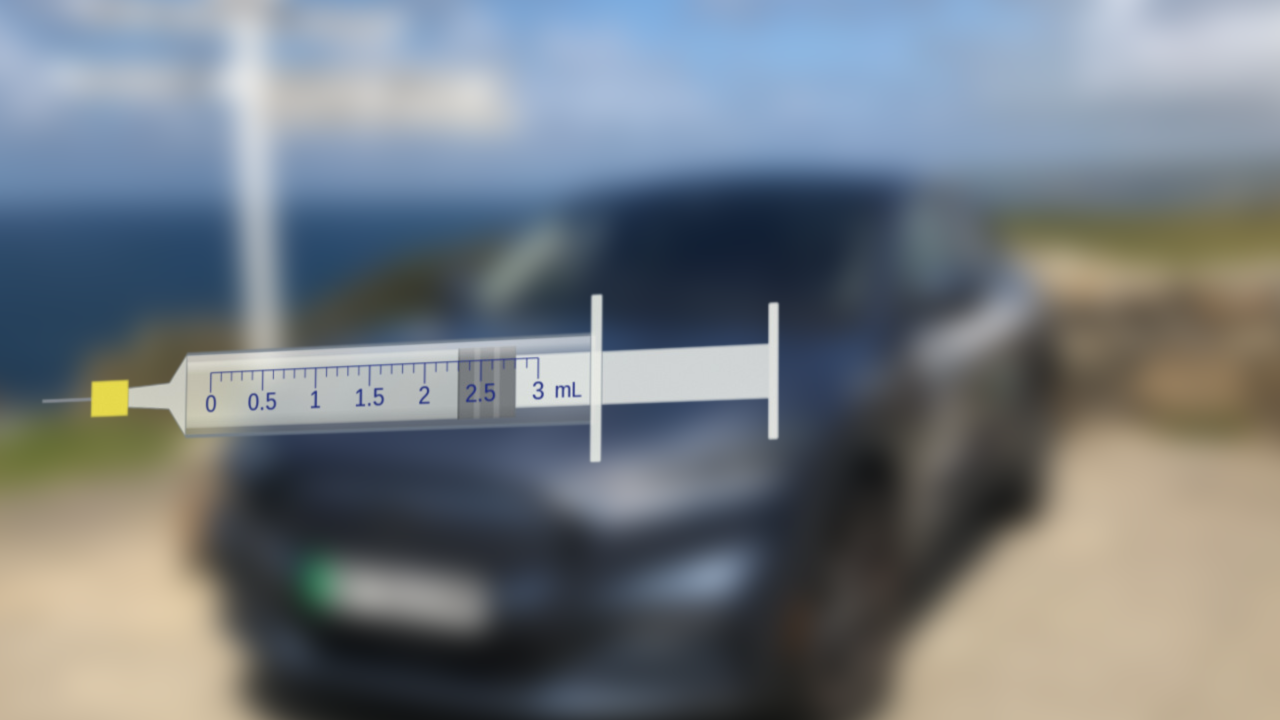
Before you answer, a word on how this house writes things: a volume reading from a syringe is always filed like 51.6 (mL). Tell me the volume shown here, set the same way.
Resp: 2.3 (mL)
